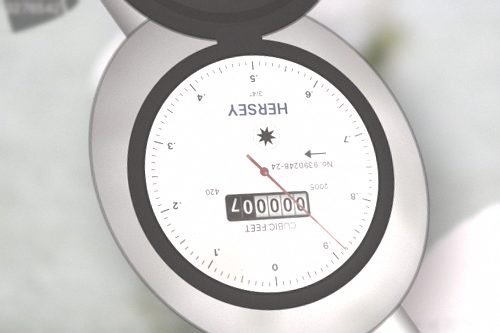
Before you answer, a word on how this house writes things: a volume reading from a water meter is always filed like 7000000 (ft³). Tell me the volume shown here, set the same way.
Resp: 6.88 (ft³)
